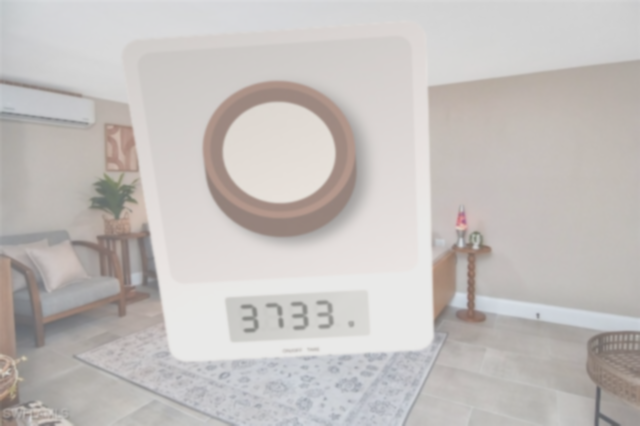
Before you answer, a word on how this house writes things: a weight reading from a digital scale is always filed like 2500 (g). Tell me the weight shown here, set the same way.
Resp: 3733 (g)
